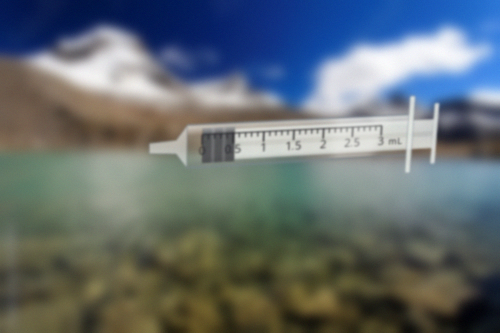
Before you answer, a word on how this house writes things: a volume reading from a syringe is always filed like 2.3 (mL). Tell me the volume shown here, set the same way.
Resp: 0 (mL)
